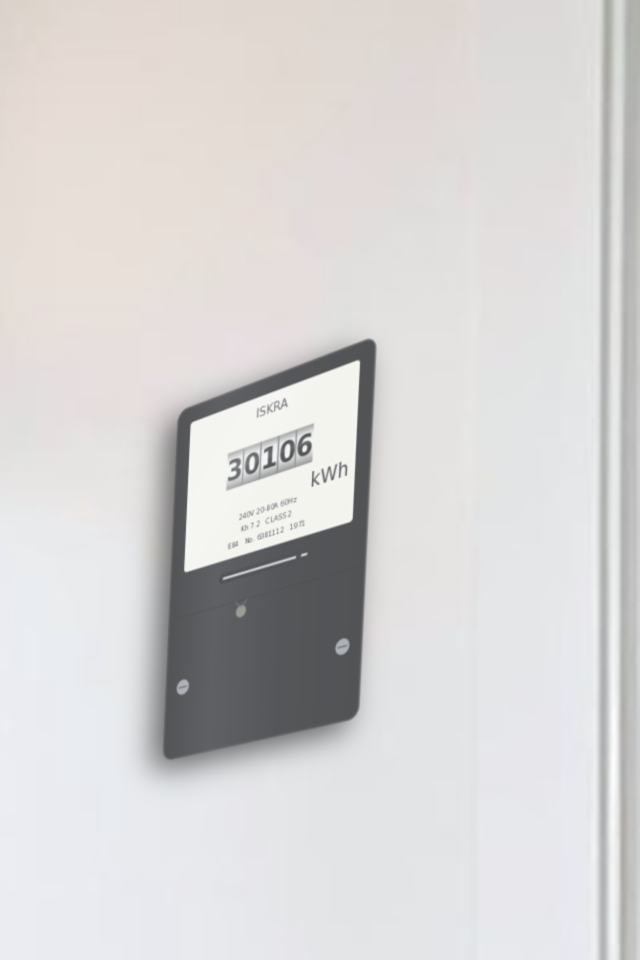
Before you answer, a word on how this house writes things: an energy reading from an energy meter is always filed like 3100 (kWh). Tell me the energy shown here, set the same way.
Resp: 30106 (kWh)
